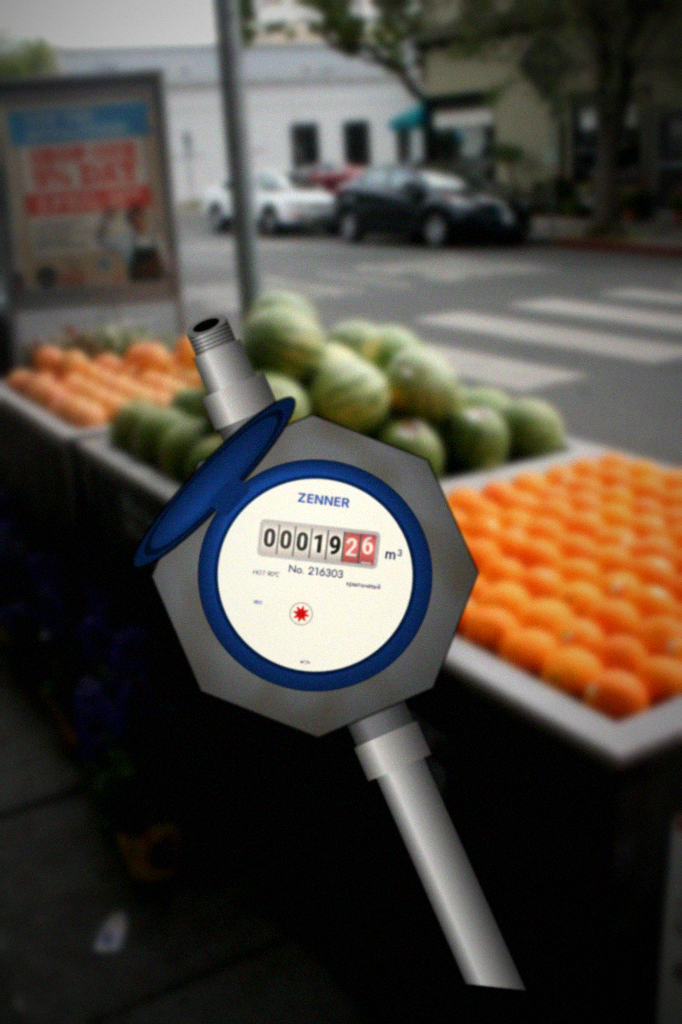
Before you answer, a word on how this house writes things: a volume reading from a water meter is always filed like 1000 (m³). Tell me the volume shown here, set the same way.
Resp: 19.26 (m³)
